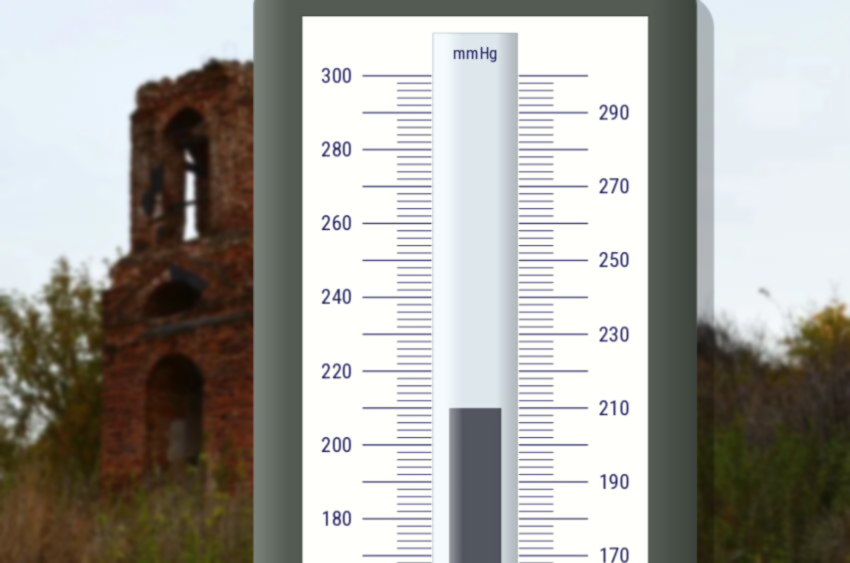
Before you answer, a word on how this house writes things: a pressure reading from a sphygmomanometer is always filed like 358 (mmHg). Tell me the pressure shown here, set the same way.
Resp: 210 (mmHg)
